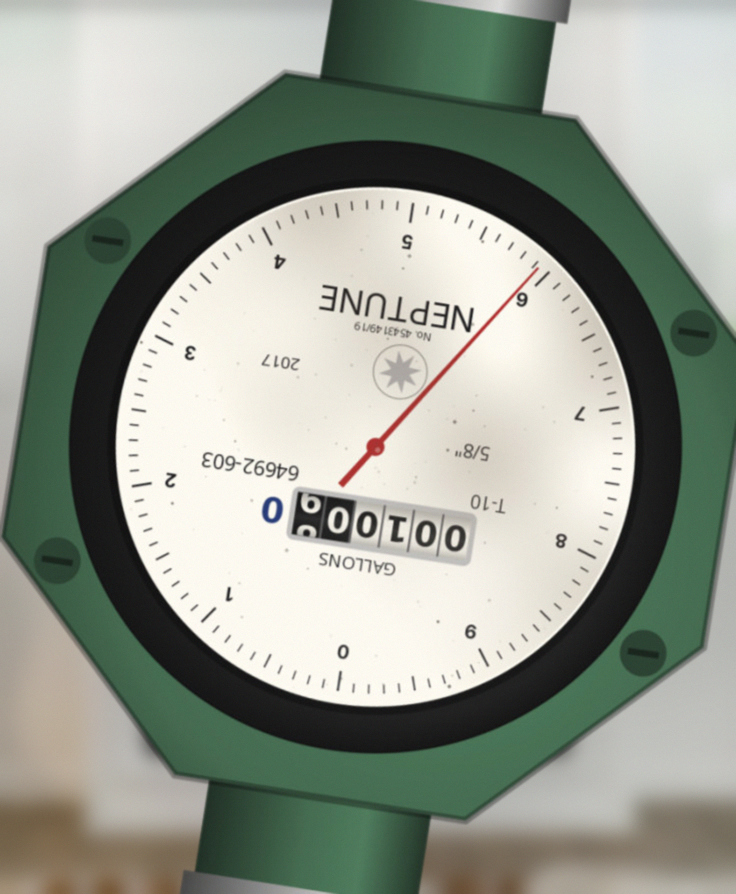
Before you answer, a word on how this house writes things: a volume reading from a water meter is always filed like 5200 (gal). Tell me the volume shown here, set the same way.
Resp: 10085.9 (gal)
